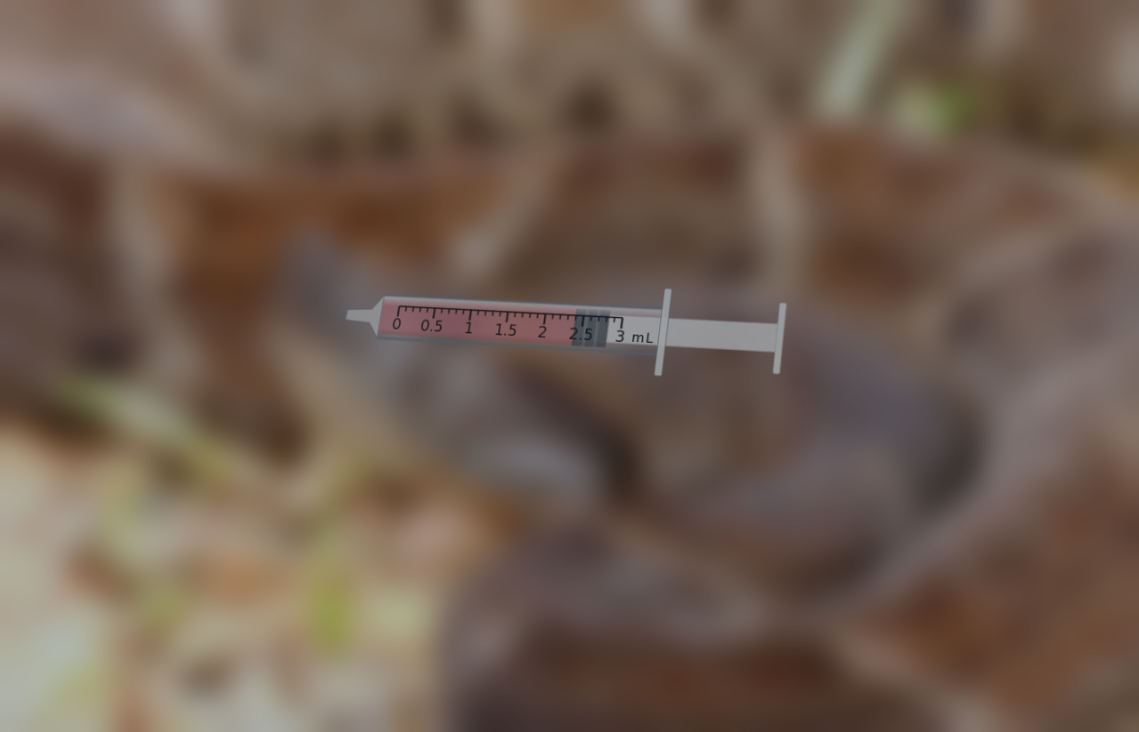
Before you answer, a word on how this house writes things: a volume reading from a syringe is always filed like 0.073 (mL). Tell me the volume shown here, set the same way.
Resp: 2.4 (mL)
